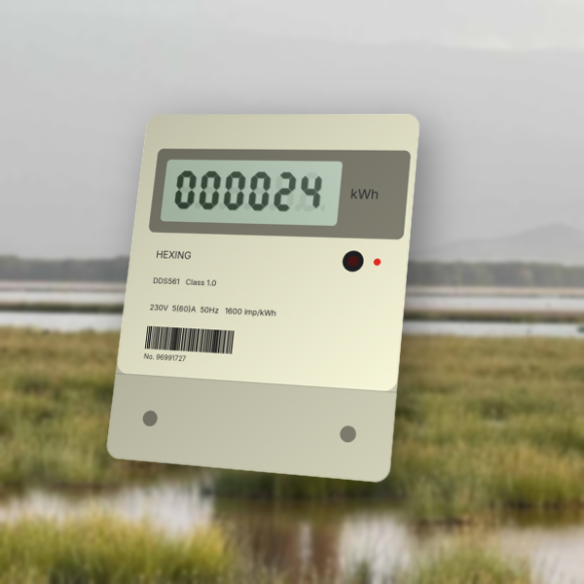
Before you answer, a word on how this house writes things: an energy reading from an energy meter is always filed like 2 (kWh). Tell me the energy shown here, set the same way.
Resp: 24 (kWh)
